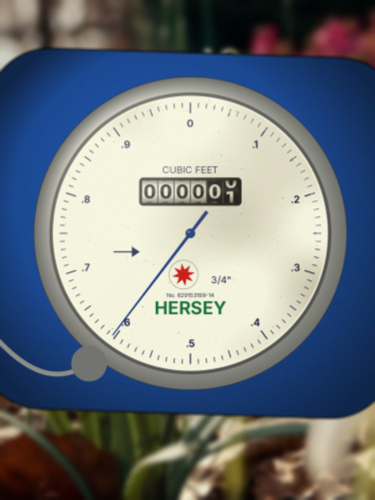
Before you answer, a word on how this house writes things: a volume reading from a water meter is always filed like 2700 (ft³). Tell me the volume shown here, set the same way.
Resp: 0.60 (ft³)
